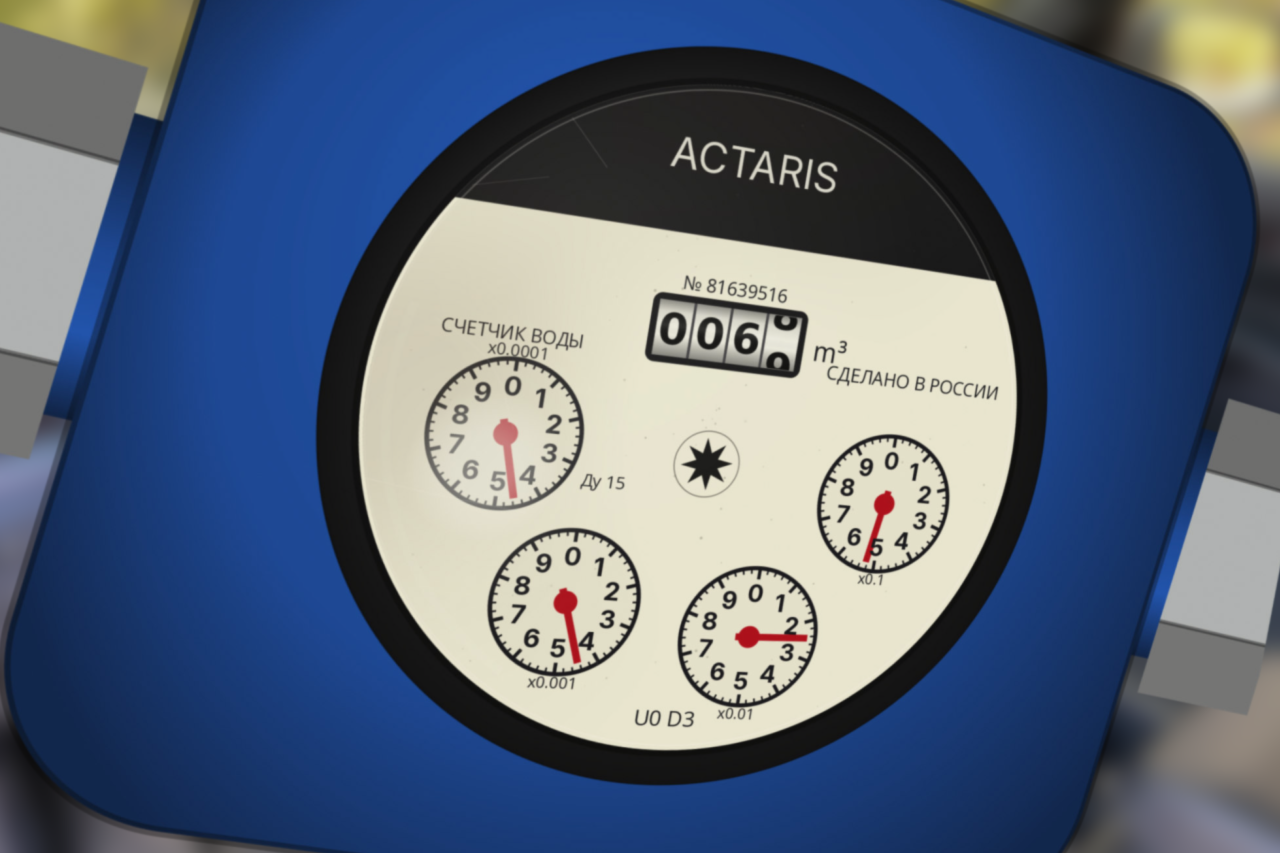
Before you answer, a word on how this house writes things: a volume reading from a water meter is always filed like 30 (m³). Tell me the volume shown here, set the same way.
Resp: 68.5244 (m³)
